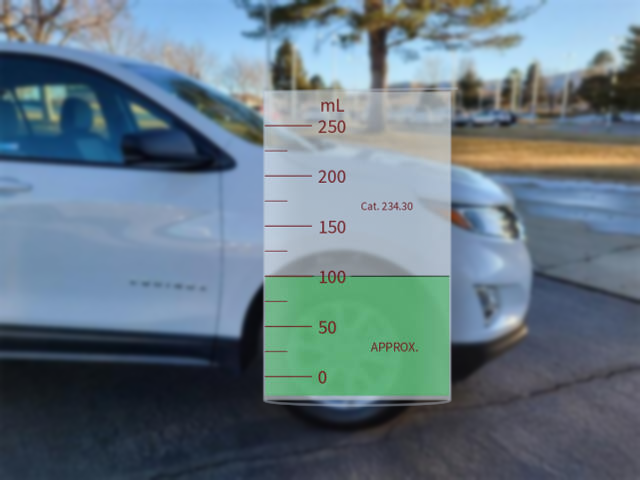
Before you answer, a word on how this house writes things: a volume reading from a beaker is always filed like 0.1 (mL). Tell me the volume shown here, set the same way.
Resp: 100 (mL)
